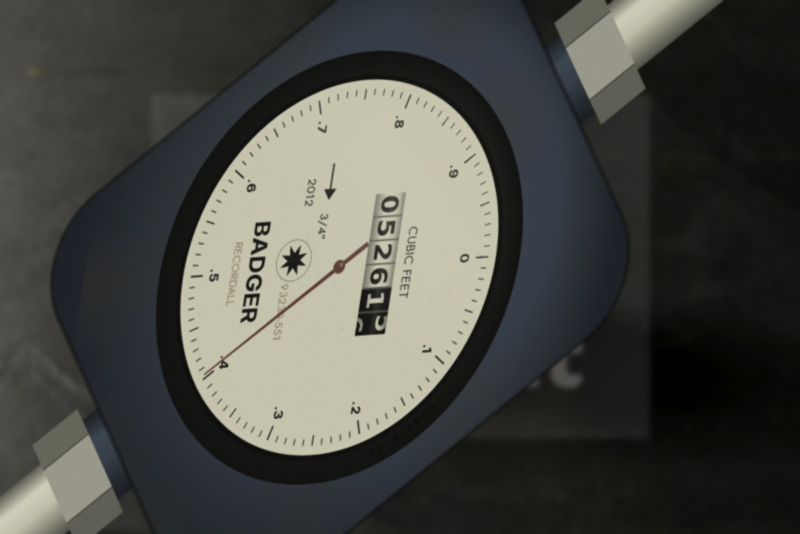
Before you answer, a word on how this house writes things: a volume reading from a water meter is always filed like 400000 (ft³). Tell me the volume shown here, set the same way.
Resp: 52615.40 (ft³)
